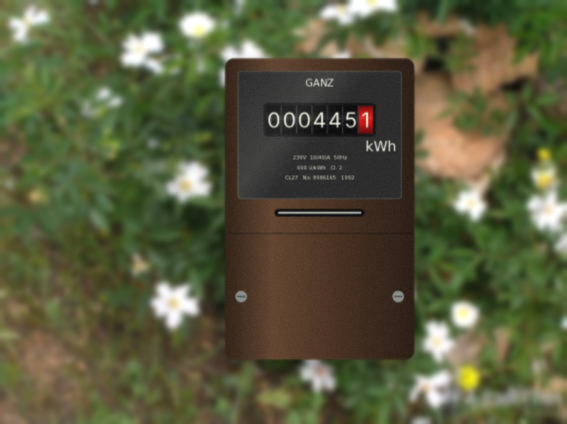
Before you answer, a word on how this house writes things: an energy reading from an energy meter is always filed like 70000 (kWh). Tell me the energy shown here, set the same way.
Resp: 445.1 (kWh)
